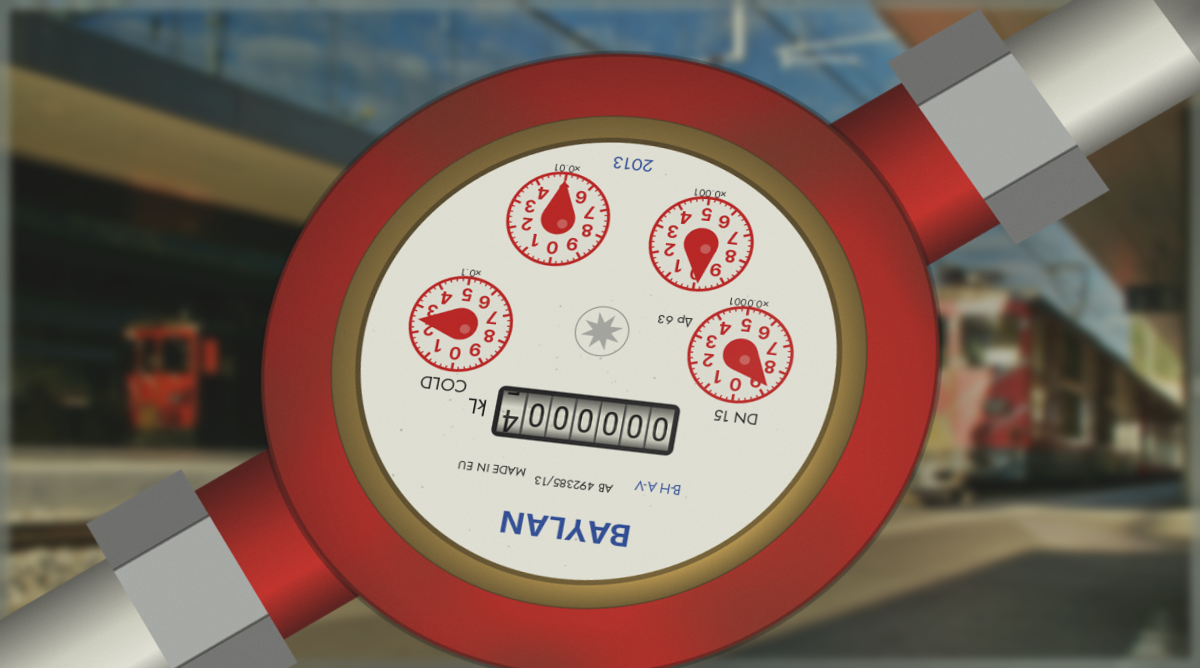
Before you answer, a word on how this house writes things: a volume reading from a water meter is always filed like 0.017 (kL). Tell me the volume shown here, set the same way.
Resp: 4.2498 (kL)
